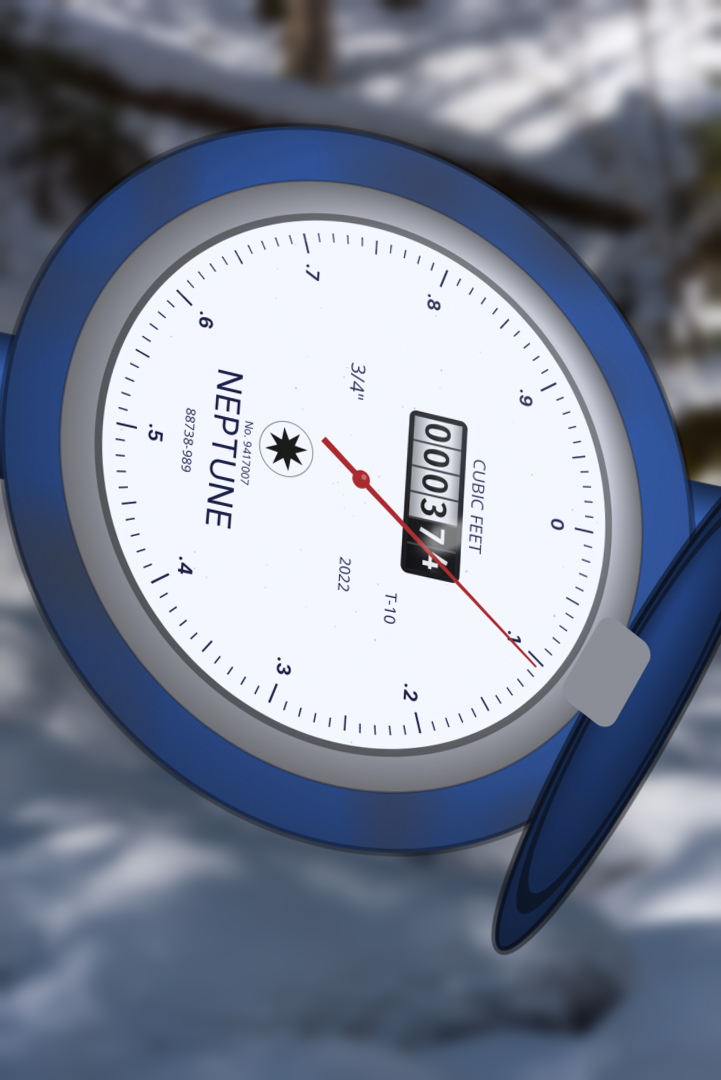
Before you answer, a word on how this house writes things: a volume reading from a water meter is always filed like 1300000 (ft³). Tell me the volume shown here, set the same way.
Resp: 374.10 (ft³)
